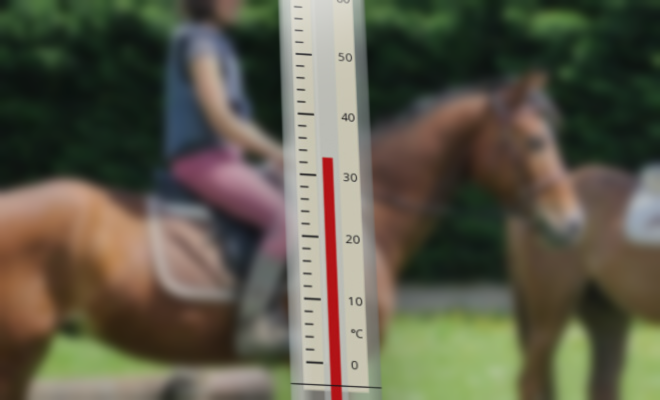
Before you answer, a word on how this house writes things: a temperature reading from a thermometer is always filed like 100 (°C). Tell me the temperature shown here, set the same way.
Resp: 33 (°C)
